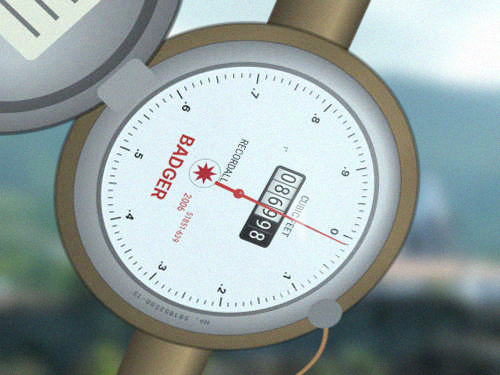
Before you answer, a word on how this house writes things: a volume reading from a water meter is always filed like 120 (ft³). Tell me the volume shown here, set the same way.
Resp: 86998.01 (ft³)
